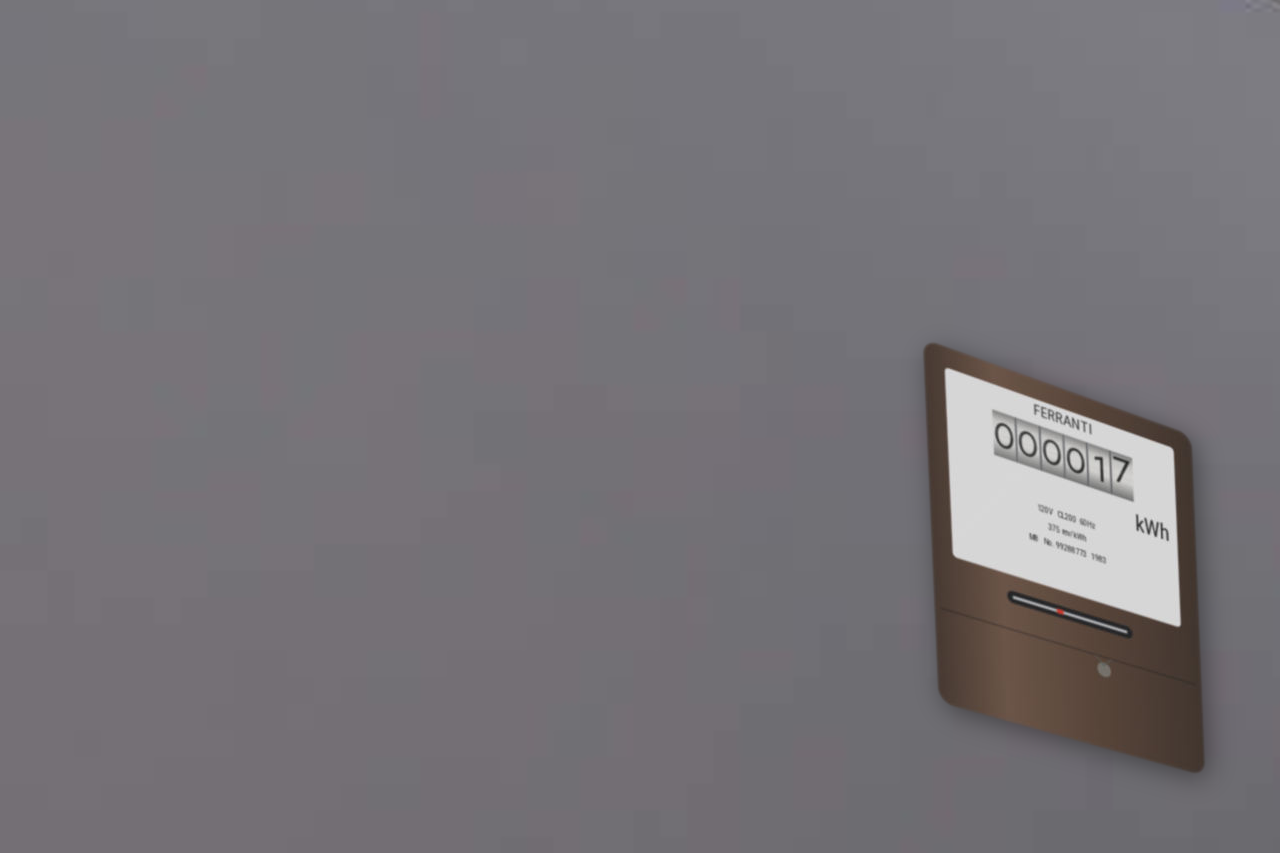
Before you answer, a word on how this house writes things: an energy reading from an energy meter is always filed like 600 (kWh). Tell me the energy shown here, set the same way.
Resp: 17 (kWh)
